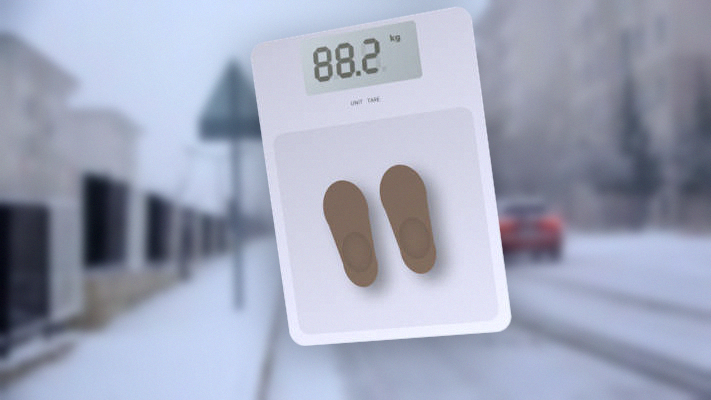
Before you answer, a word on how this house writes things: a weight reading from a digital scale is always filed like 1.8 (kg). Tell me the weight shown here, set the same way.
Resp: 88.2 (kg)
